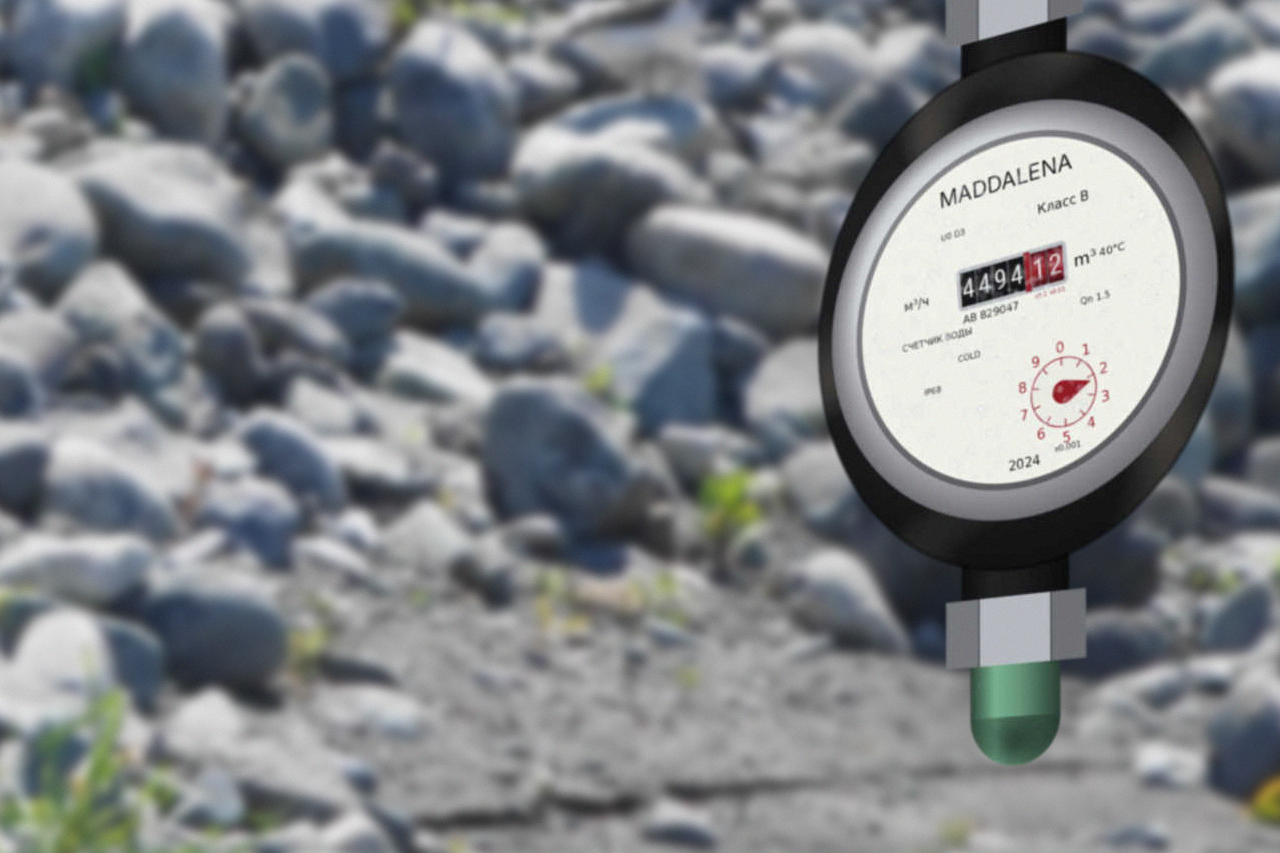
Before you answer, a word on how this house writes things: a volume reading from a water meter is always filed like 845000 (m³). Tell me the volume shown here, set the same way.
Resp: 4494.122 (m³)
